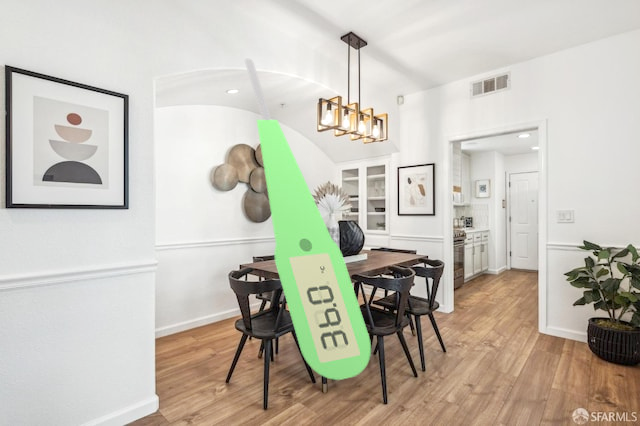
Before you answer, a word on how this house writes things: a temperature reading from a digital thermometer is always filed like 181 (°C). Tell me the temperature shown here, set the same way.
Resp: 36.0 (°C)
